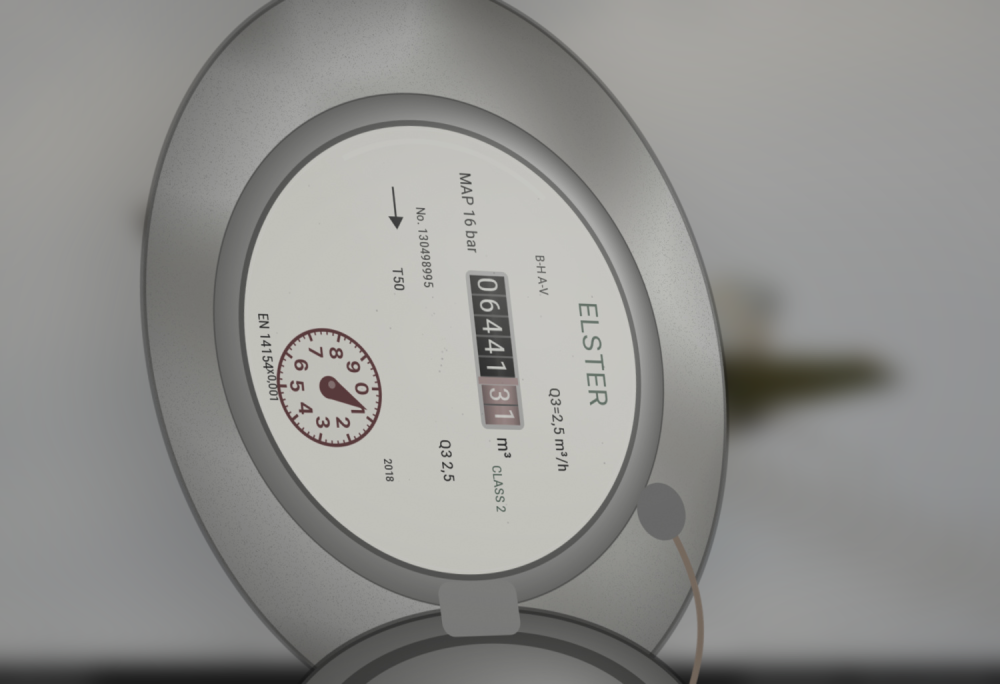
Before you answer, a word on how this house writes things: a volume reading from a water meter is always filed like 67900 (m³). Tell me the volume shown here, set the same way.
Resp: 6441.310 (m³)
